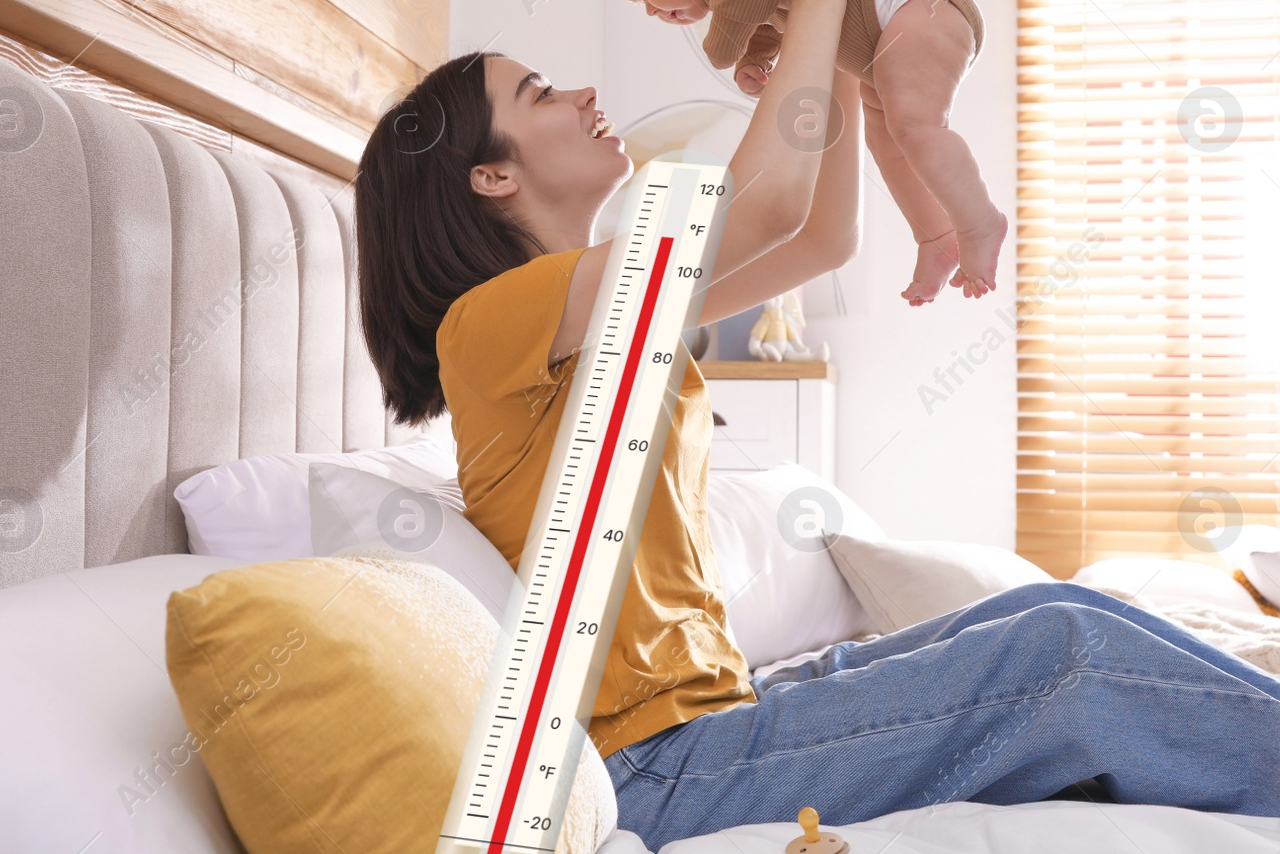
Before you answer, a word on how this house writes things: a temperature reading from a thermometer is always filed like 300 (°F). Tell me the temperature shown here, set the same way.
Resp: 108 (°F)
